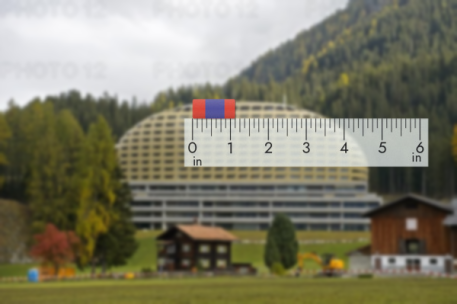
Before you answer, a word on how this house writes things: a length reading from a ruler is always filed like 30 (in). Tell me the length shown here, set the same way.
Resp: 1.125 (in)
